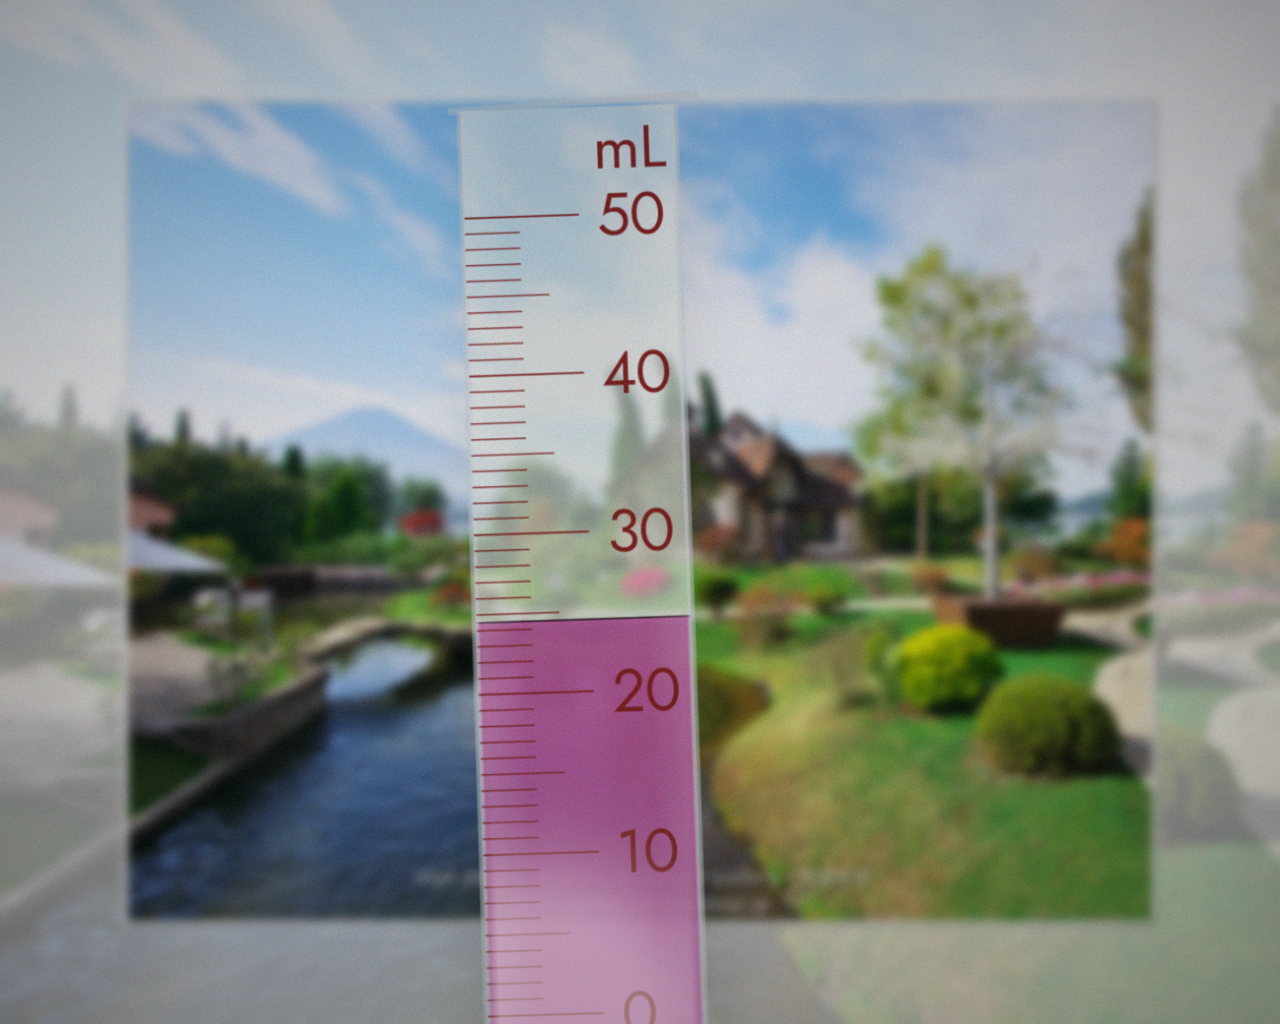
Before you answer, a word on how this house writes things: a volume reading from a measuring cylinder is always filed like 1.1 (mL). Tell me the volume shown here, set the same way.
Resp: 24.5 (mL)
